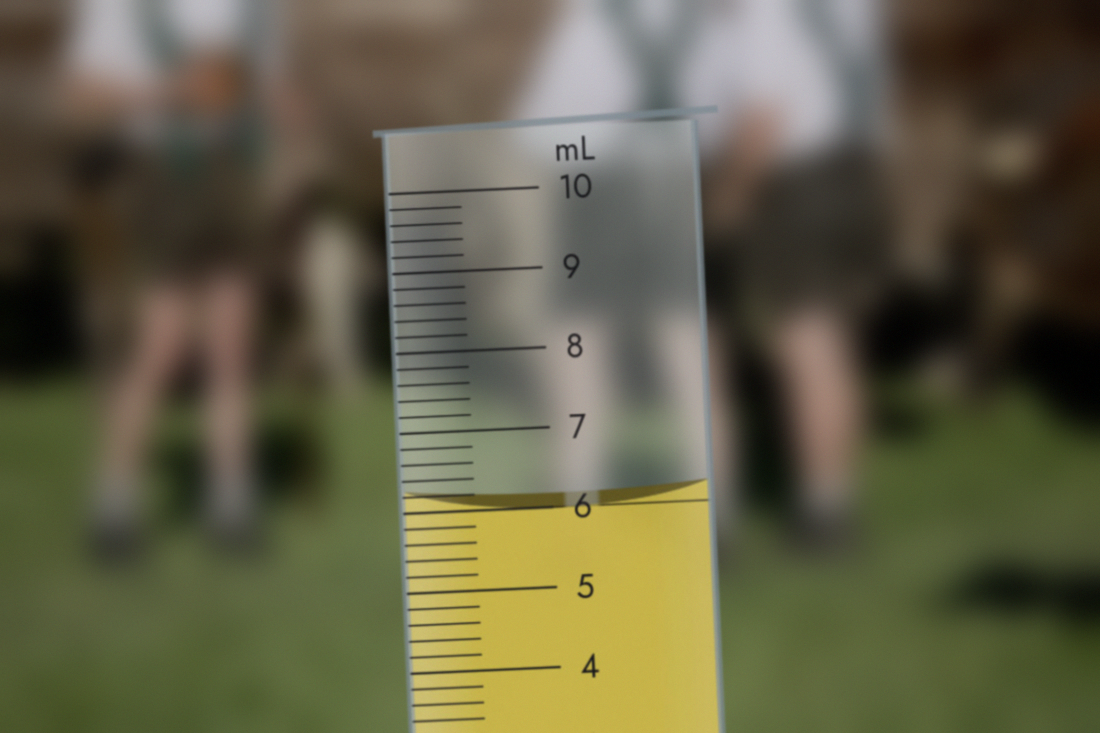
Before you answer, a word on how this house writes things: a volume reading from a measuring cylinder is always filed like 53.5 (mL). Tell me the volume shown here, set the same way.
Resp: 6 (mL)
